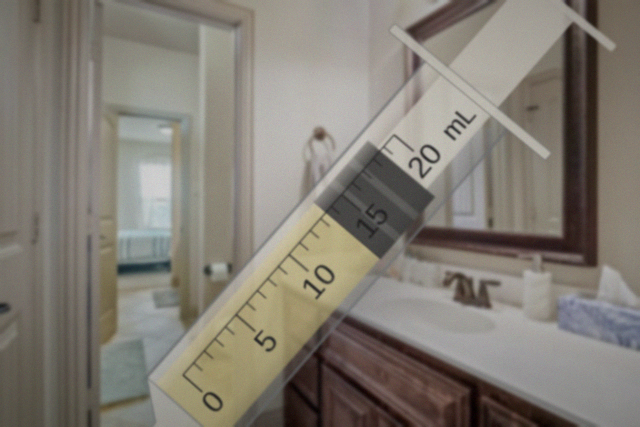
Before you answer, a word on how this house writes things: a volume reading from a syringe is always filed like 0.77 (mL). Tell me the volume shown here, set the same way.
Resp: 13.5 (mL)
